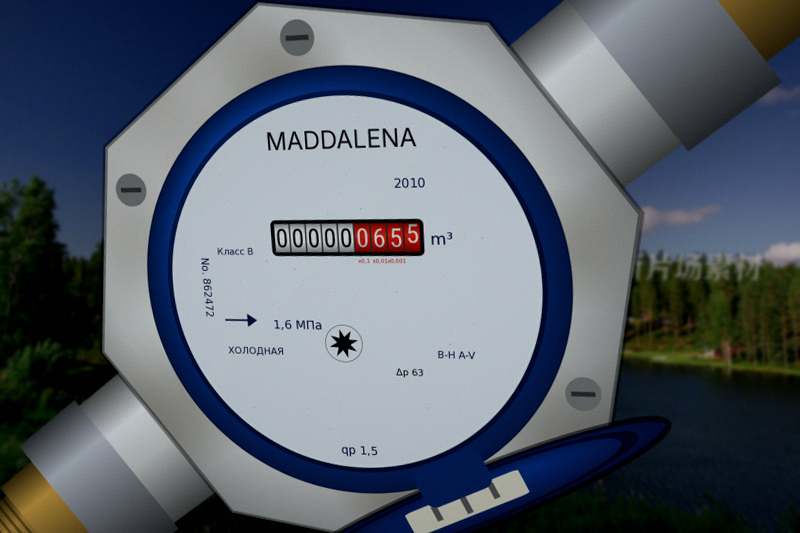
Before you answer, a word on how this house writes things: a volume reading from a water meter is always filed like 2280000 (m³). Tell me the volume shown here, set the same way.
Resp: 0.0655 (m³)
